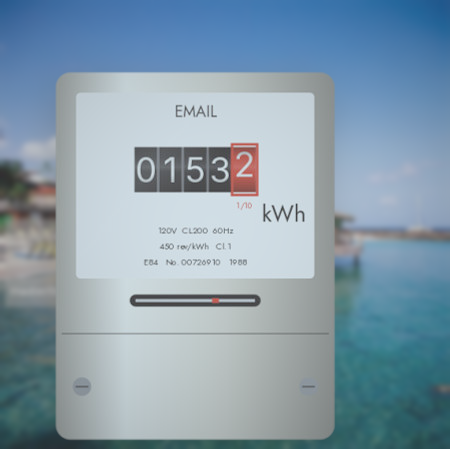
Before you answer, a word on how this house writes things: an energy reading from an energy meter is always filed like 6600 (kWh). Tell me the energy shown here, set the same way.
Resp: 153.2 (kWh)
